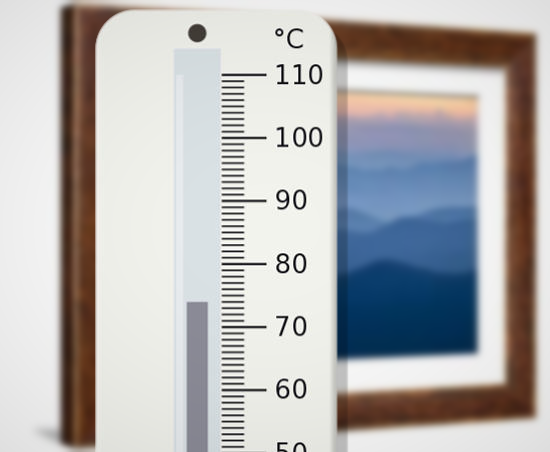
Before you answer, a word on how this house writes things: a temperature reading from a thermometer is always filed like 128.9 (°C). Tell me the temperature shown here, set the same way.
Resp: 74 (°C)
